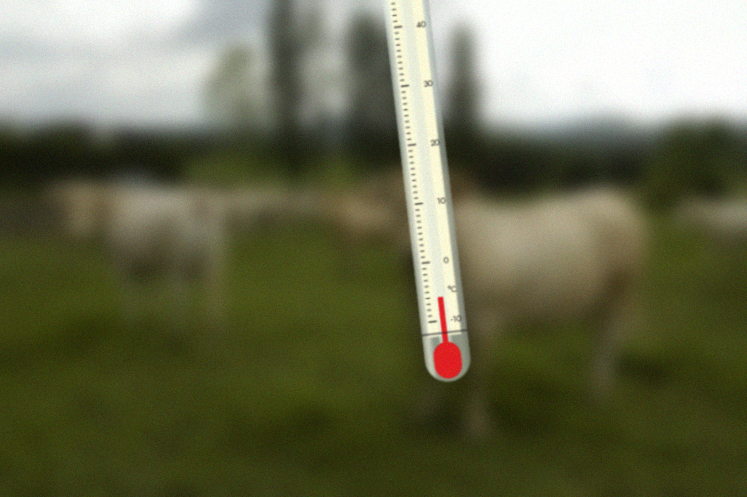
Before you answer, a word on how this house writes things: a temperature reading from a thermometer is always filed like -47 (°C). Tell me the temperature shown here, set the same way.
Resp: -6 (°C)
